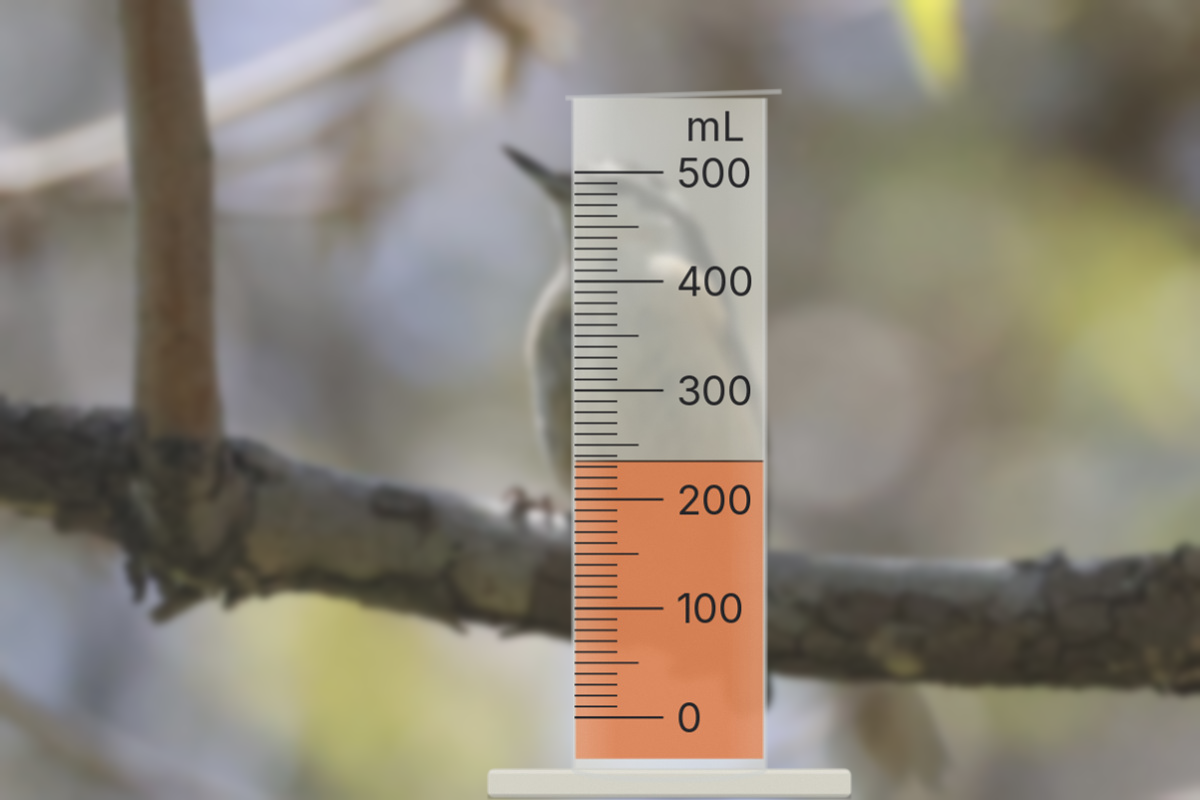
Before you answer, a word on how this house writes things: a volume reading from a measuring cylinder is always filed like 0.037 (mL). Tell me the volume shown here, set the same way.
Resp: 235 (mL)
